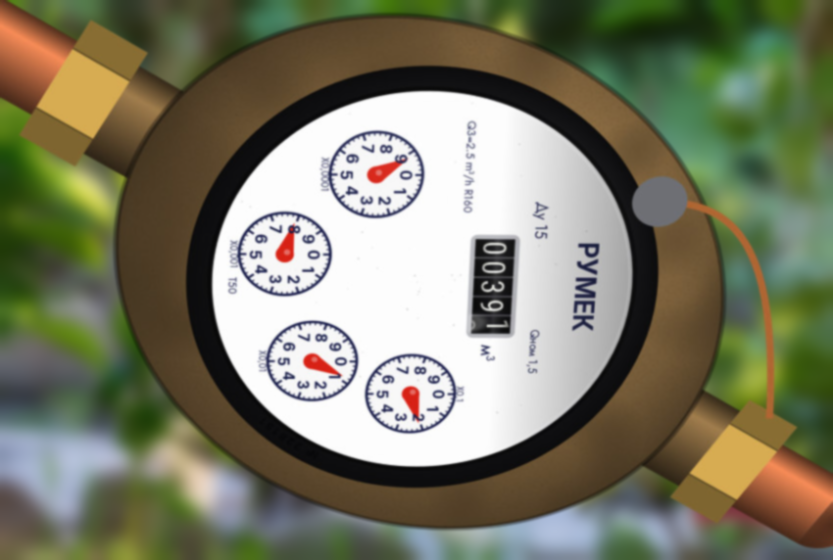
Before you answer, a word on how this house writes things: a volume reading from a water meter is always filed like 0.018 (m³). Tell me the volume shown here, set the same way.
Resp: 391.2079 (m³)
